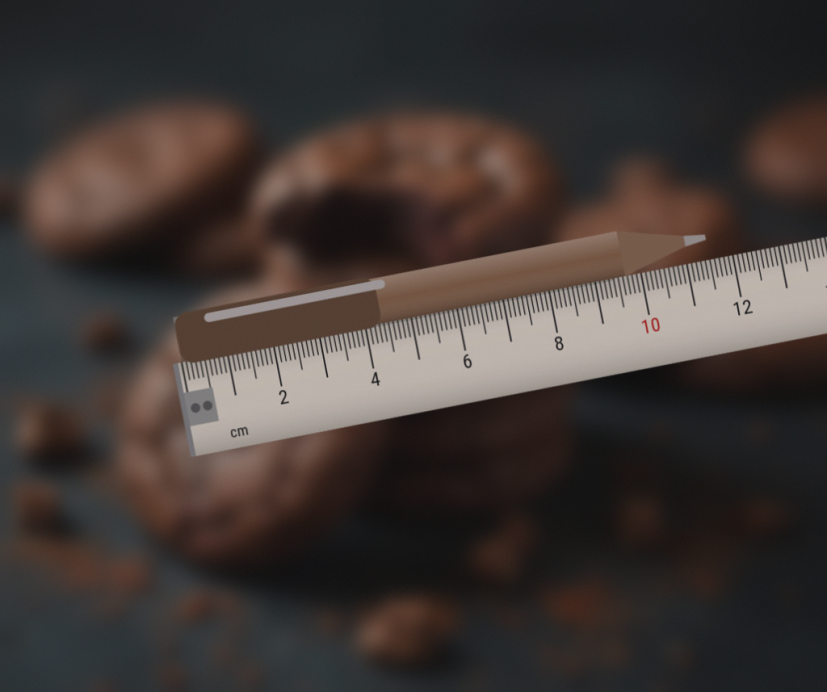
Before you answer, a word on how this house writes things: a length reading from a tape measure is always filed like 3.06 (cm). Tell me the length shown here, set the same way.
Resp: 11.5 (cm)
